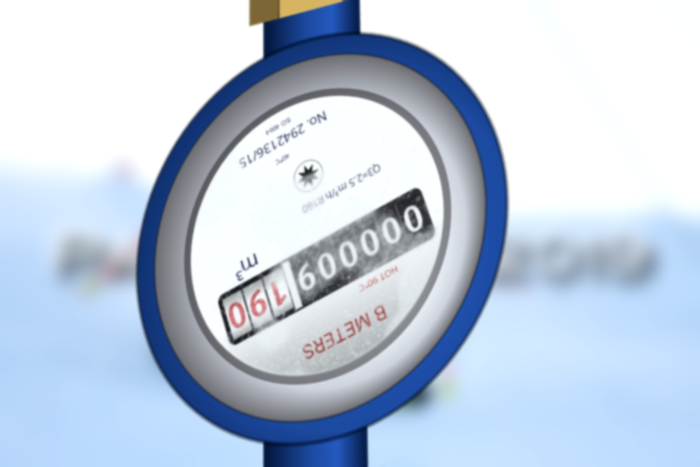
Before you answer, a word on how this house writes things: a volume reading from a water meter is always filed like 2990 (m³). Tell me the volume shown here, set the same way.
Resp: 9.190 (m³)
